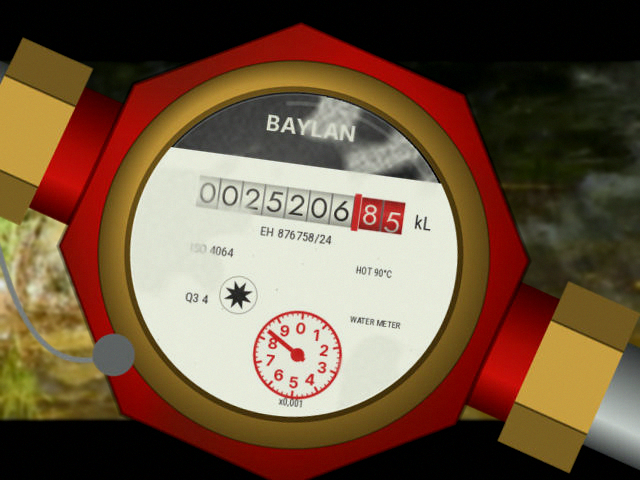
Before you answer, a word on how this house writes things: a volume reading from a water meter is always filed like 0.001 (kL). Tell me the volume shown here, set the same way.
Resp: 25206.848 (kL)
